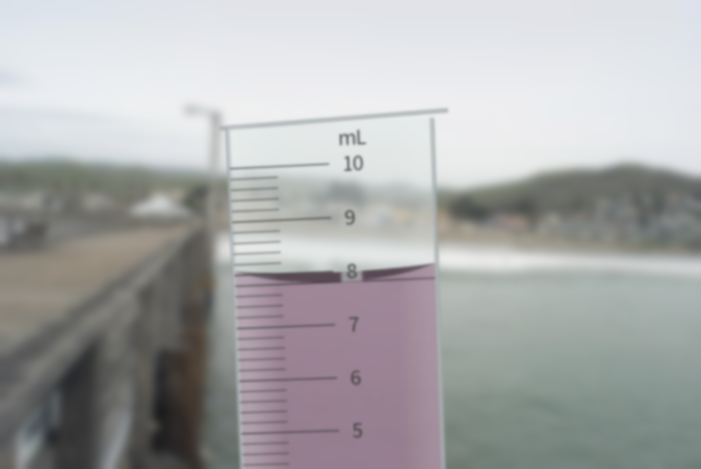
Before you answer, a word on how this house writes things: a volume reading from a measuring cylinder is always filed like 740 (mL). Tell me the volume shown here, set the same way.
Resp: 7.8 (mL)
